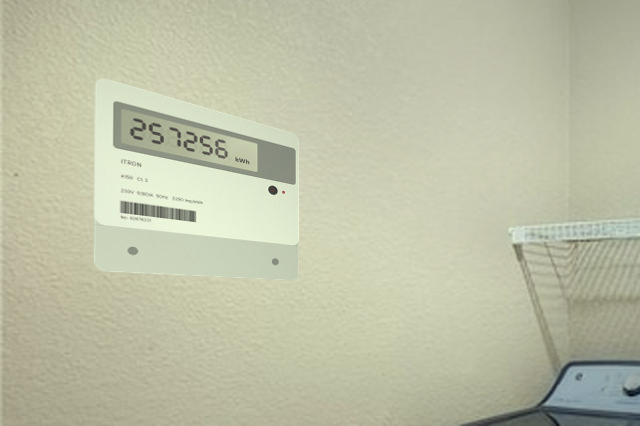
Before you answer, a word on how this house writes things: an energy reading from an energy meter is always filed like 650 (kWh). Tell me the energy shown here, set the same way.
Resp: 257256 (kWh)
